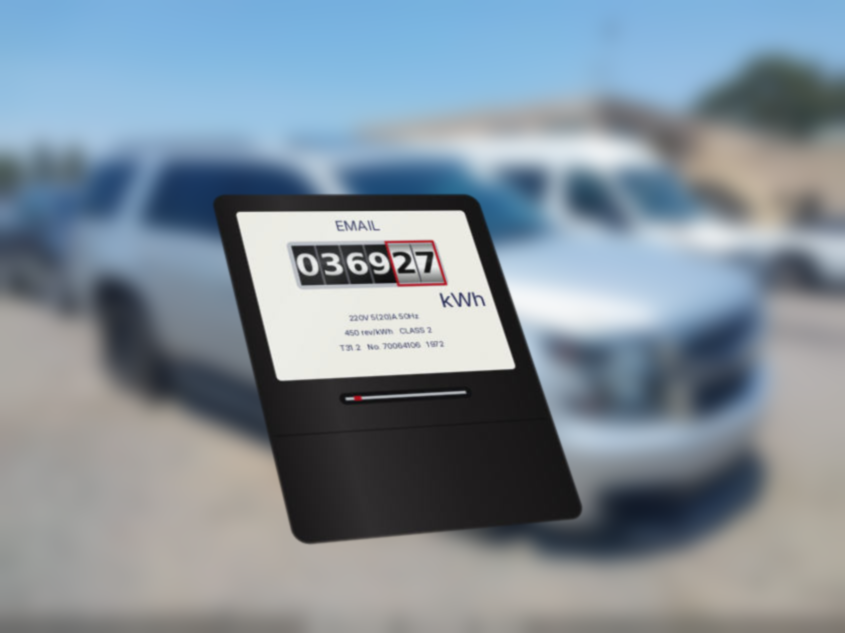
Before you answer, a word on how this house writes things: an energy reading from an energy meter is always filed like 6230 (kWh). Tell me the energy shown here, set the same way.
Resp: 369.27 (kWh)
